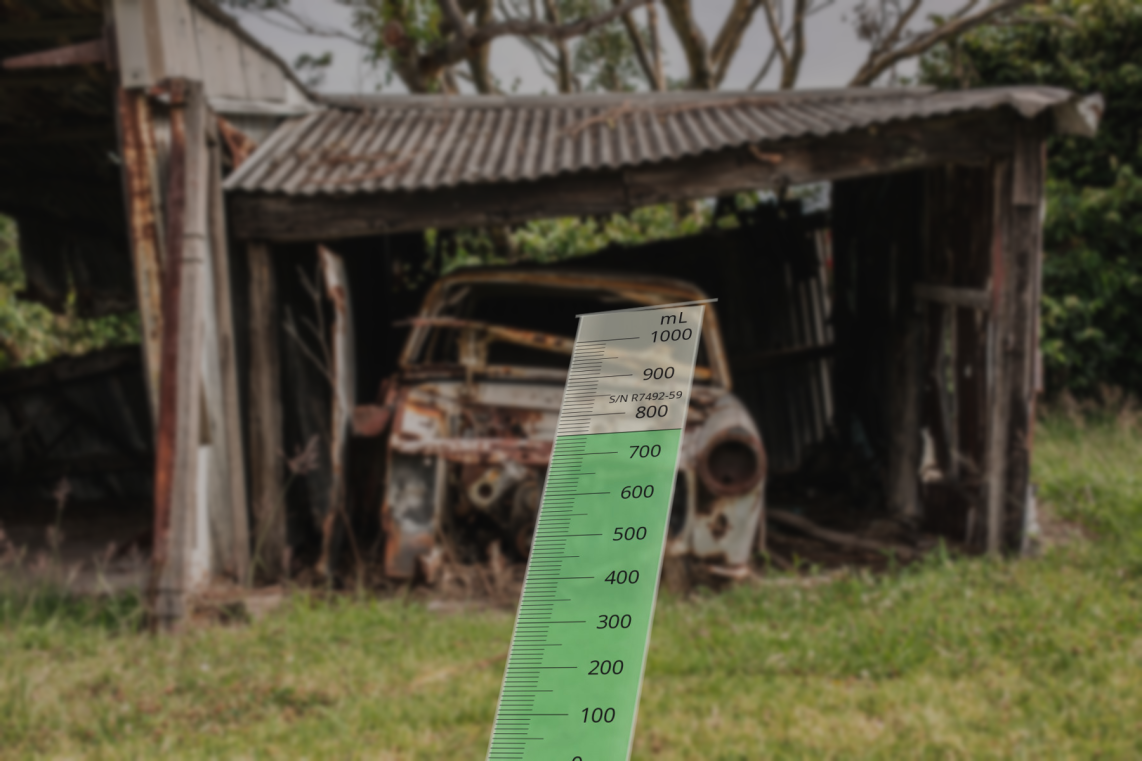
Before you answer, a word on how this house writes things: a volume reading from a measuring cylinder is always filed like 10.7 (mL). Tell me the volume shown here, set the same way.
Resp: 750 (mL)
